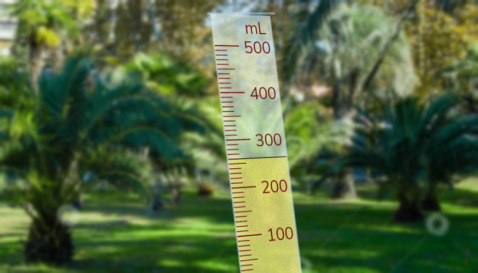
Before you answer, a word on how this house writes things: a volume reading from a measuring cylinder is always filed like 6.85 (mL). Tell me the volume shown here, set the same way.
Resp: 260 (mL)
